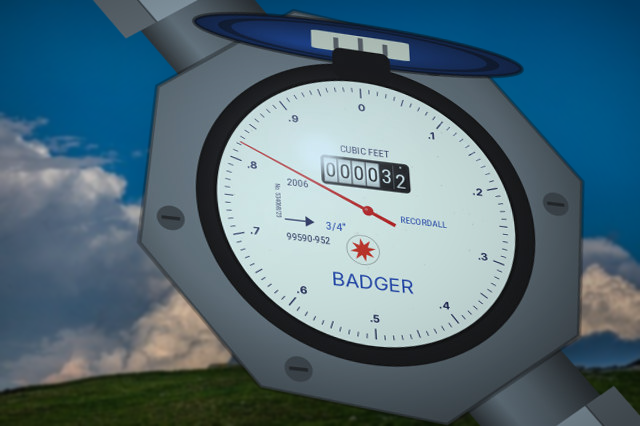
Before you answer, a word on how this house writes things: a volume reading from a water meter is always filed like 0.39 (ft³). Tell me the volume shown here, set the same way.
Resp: 31.82 (ft³)
